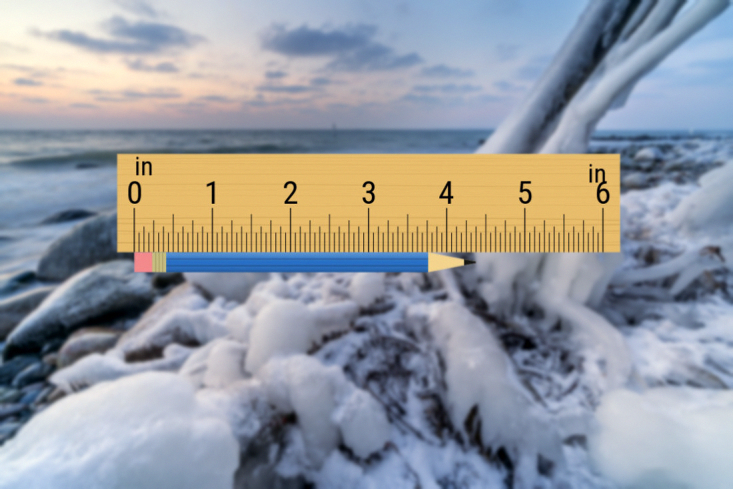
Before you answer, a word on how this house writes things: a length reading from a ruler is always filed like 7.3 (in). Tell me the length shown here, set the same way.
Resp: 4.375 (in)
